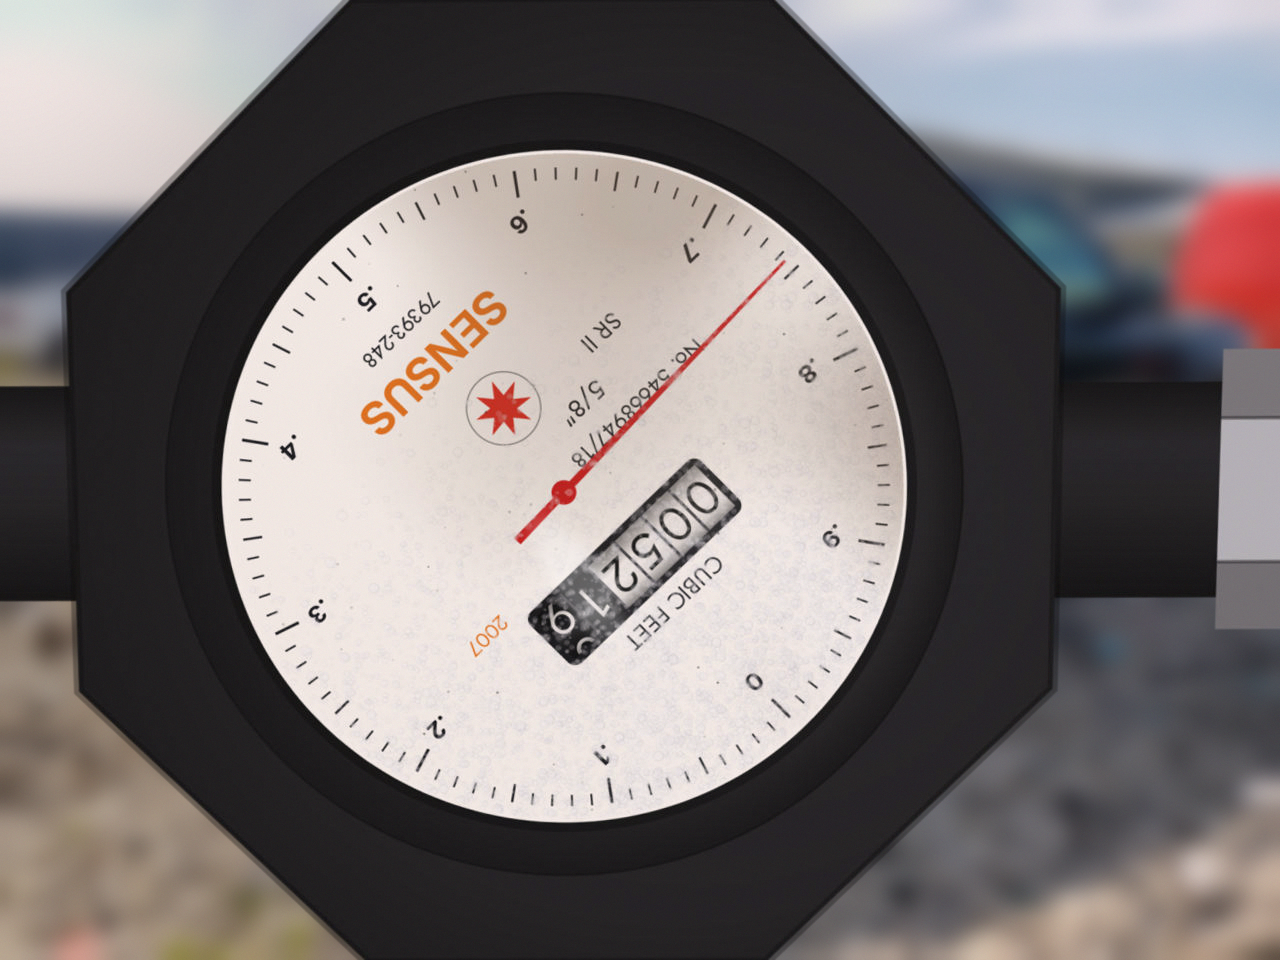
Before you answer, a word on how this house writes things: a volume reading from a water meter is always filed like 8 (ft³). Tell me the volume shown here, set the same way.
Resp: 5218.74 (ft³)
